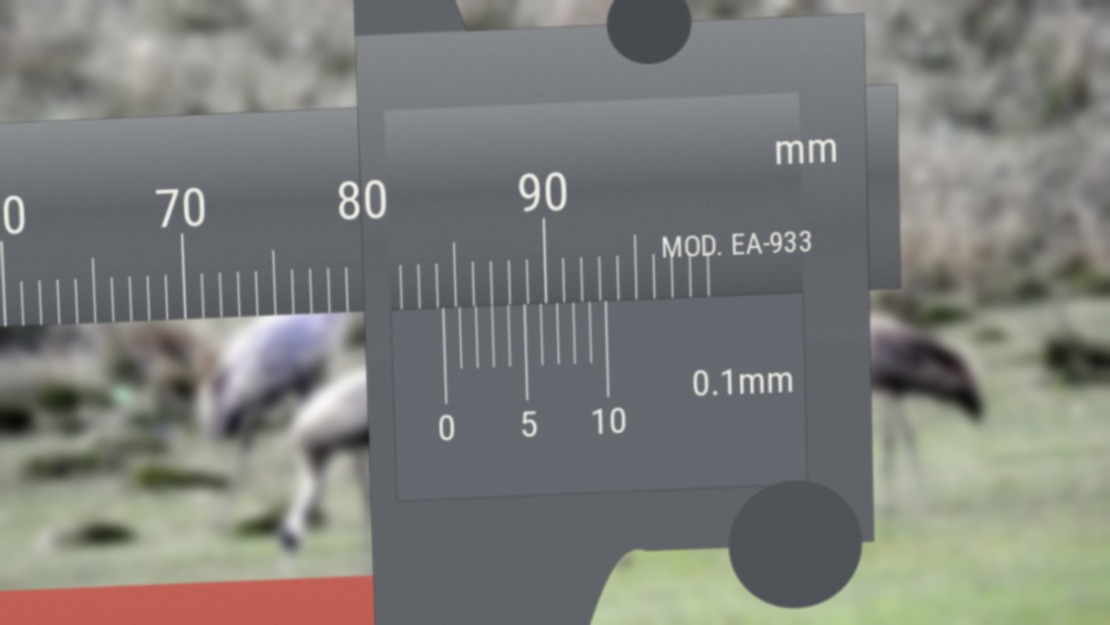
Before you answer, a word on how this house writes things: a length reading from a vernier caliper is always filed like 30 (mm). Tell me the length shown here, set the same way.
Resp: 84.3 (mm)
